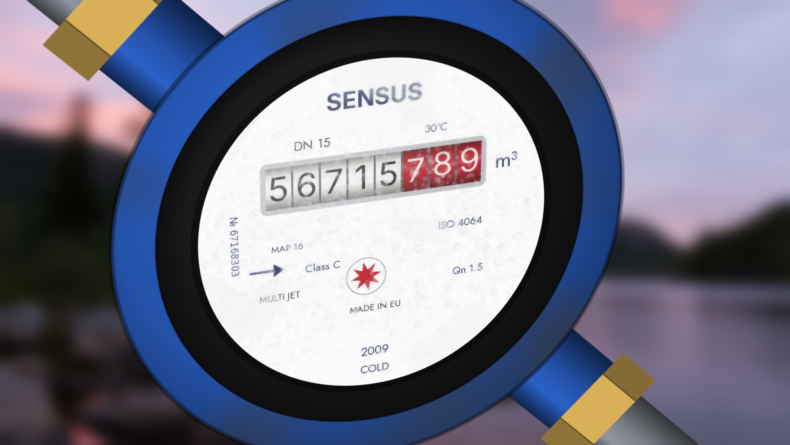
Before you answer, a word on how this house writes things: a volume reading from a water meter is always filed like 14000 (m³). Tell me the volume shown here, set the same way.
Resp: 56715.789 (m³)
